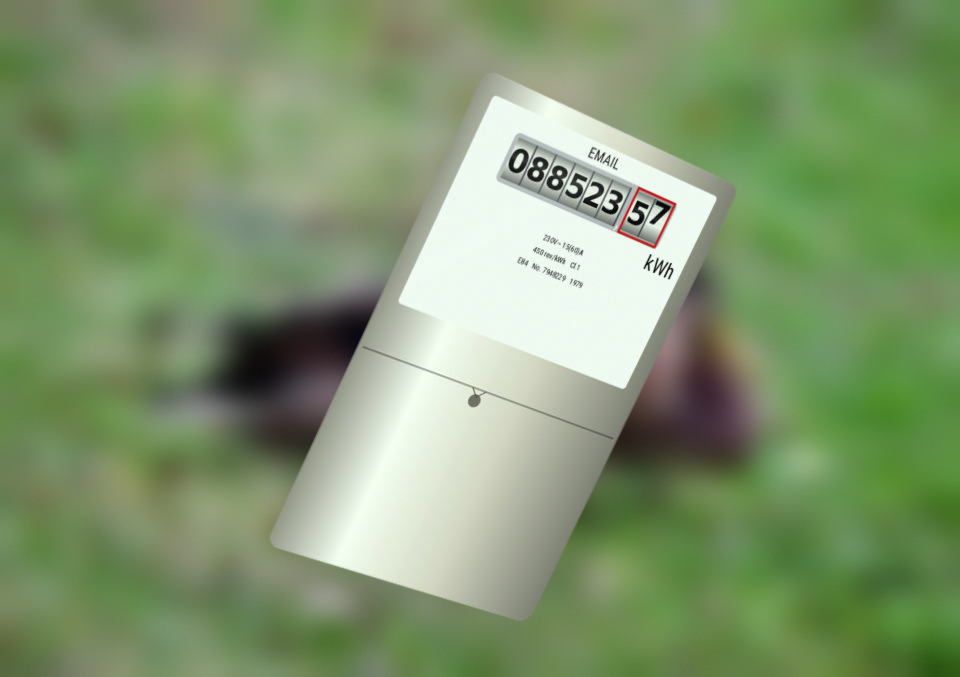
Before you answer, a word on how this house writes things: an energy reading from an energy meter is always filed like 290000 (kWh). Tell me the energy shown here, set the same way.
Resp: 88523.57 (kWh)
